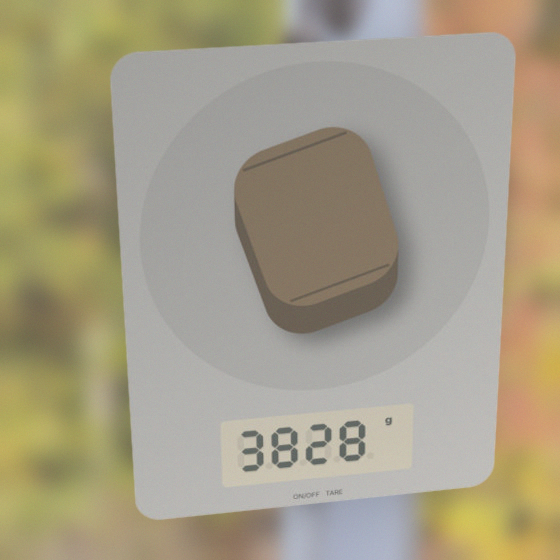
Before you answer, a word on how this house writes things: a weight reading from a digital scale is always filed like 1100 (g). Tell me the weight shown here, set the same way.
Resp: 3828 (g)
